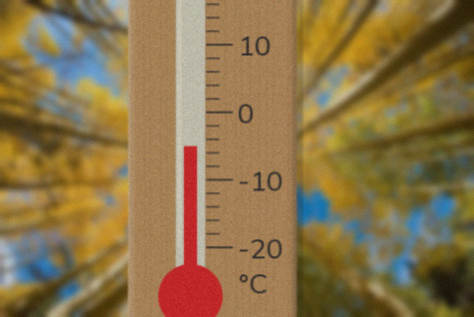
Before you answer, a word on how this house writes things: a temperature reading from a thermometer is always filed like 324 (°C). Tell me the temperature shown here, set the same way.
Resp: -5 (°C)
